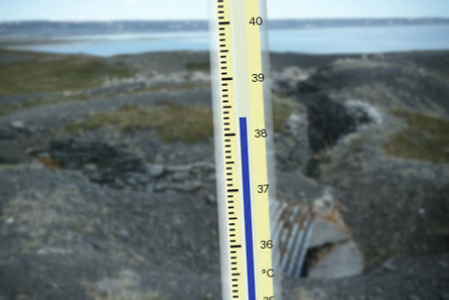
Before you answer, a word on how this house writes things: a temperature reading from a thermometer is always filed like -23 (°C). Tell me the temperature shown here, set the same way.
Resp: 38.3 (°C)
